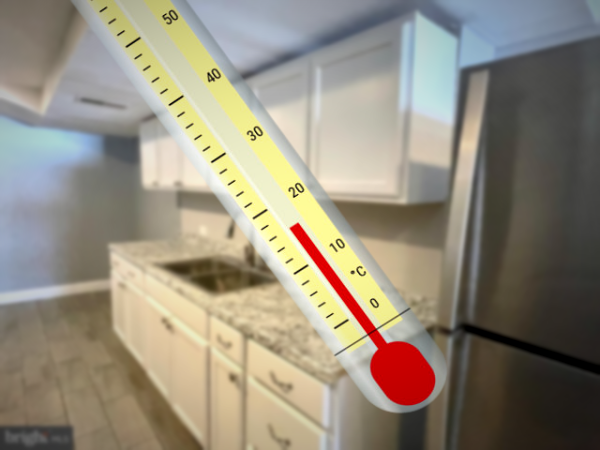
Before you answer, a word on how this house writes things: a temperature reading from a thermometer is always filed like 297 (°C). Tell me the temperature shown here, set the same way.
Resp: 16 (°C)
